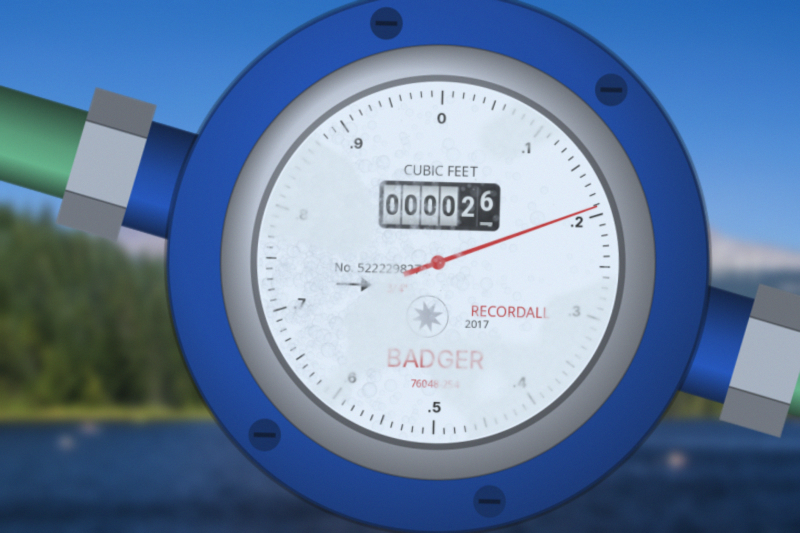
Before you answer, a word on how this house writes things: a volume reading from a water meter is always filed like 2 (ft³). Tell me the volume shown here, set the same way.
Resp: 26.19 (ft³)
